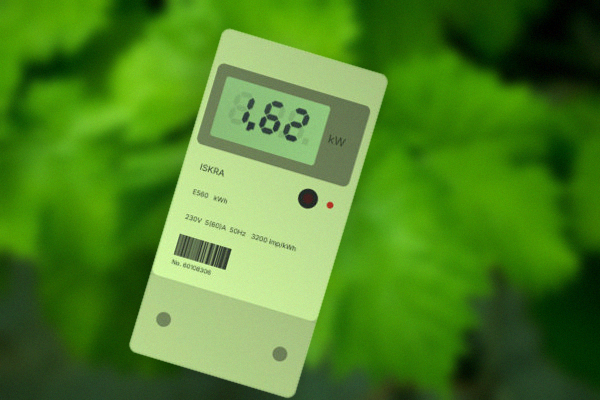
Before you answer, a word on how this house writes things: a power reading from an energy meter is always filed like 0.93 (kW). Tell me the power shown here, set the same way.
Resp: 1.62 (kW)
